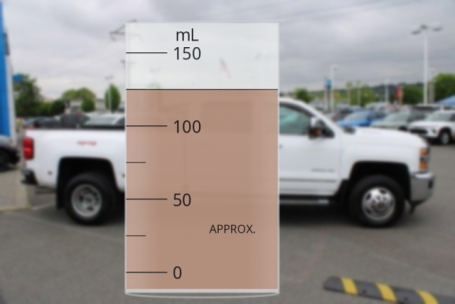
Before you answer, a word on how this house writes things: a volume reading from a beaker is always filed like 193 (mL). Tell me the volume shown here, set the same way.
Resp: 125 (mL)
